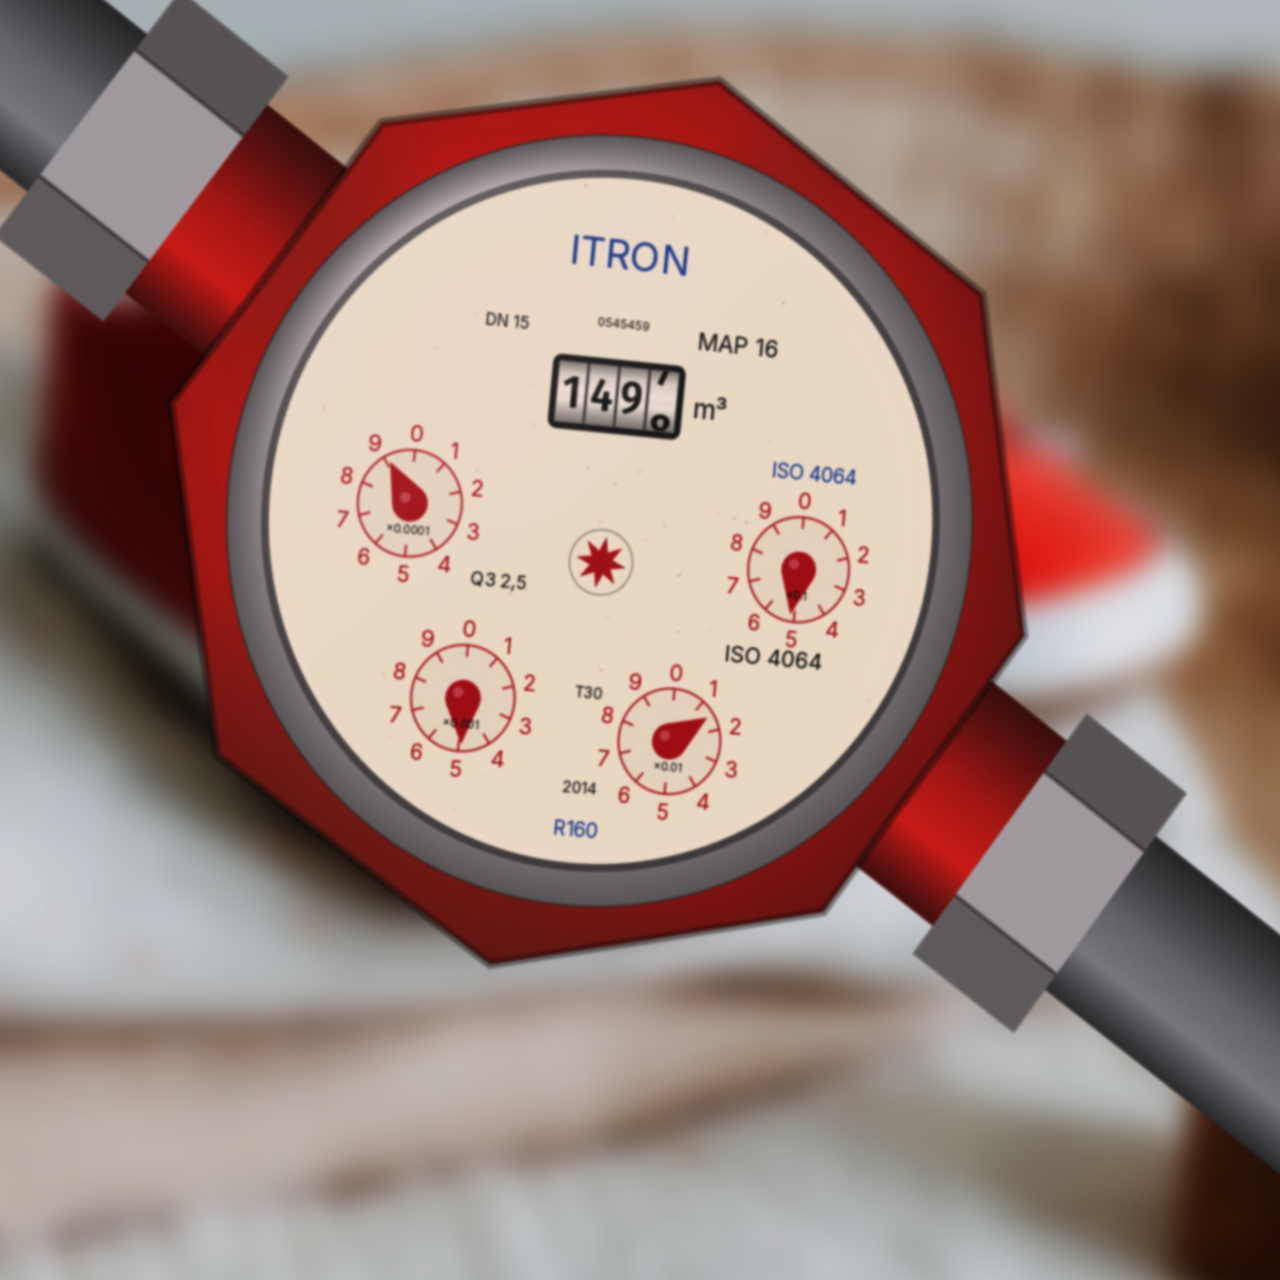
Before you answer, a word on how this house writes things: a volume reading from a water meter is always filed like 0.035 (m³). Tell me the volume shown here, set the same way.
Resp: 1497.5149 (m³)
